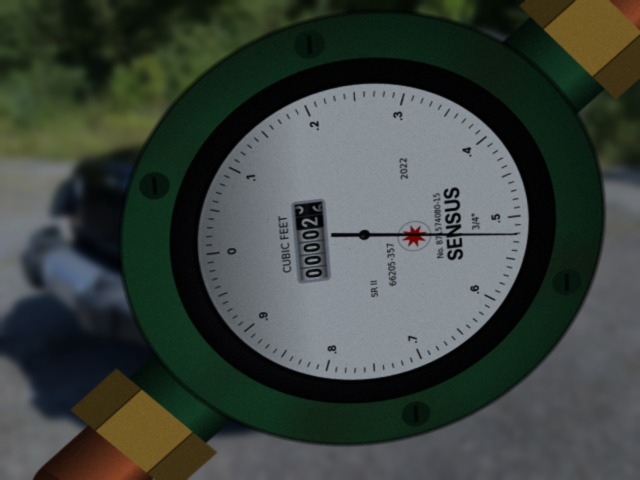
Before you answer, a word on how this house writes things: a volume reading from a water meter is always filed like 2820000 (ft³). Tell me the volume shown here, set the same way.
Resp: 25.52 (ft³)
